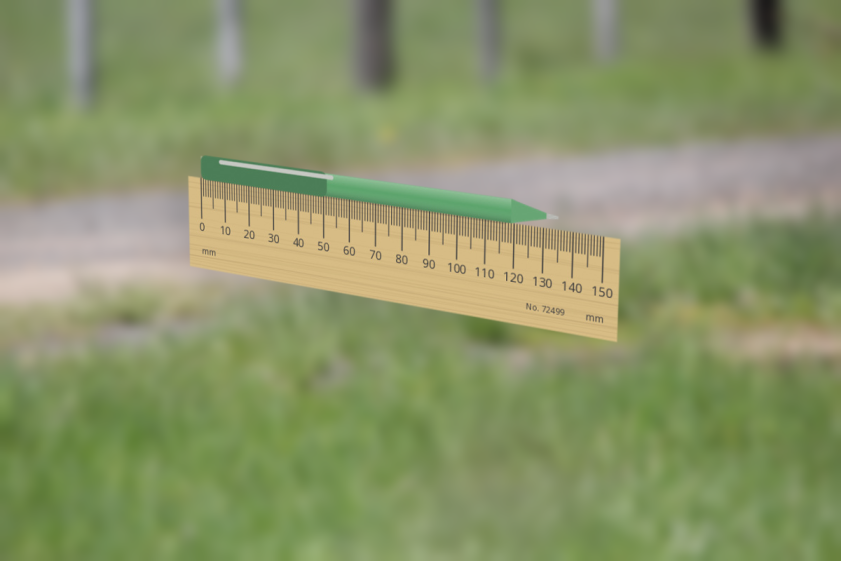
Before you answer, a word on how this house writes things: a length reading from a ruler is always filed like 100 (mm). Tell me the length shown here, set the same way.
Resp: 135 (mm)
